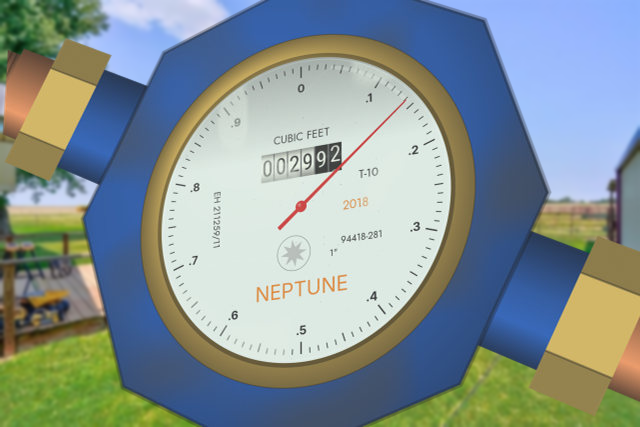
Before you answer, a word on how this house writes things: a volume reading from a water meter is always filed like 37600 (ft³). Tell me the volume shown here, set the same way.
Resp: 2992.14 (ft³)
